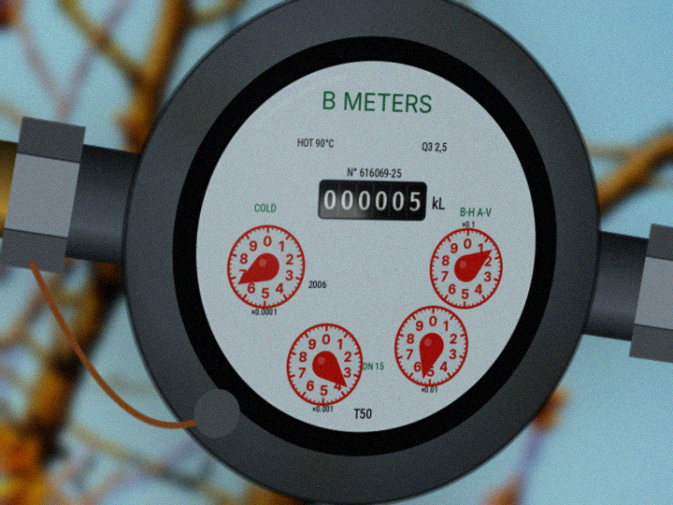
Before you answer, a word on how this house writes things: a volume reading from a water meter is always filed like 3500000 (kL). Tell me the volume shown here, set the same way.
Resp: 5.1536 (kL)
